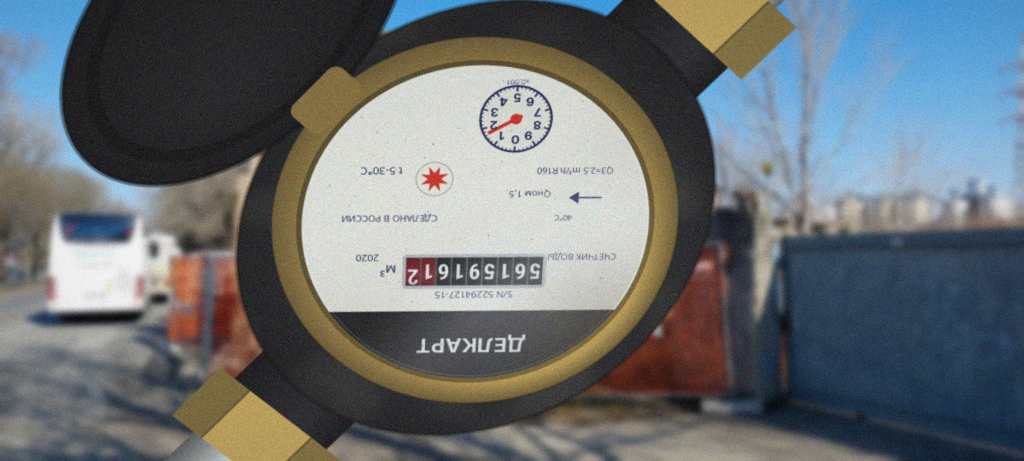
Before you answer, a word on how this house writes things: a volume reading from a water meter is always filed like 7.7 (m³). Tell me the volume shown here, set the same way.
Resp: 5615916.121 (m³)
